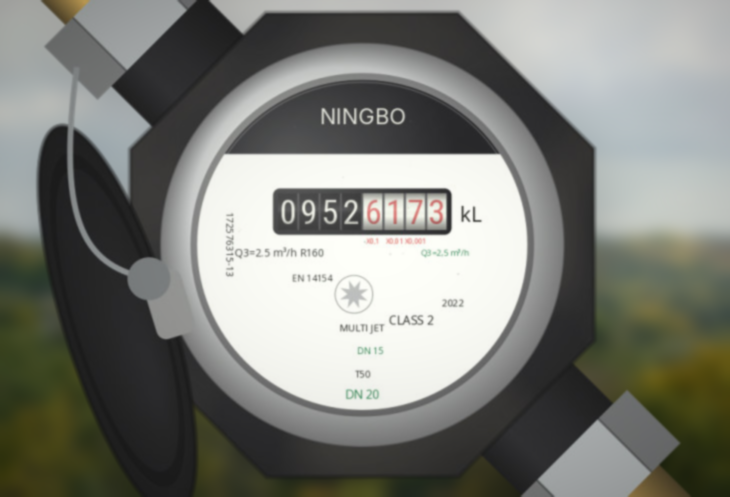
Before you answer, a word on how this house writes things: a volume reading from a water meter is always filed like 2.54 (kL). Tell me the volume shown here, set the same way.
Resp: 952.6173 (kL)
